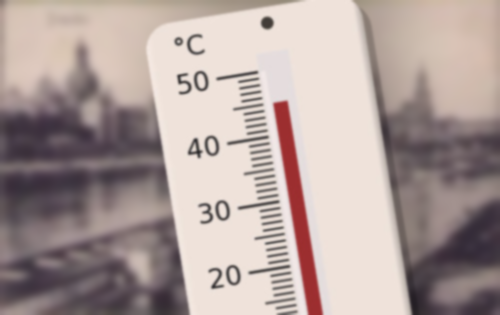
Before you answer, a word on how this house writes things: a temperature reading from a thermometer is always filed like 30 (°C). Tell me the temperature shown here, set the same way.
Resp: 45 (°C)
